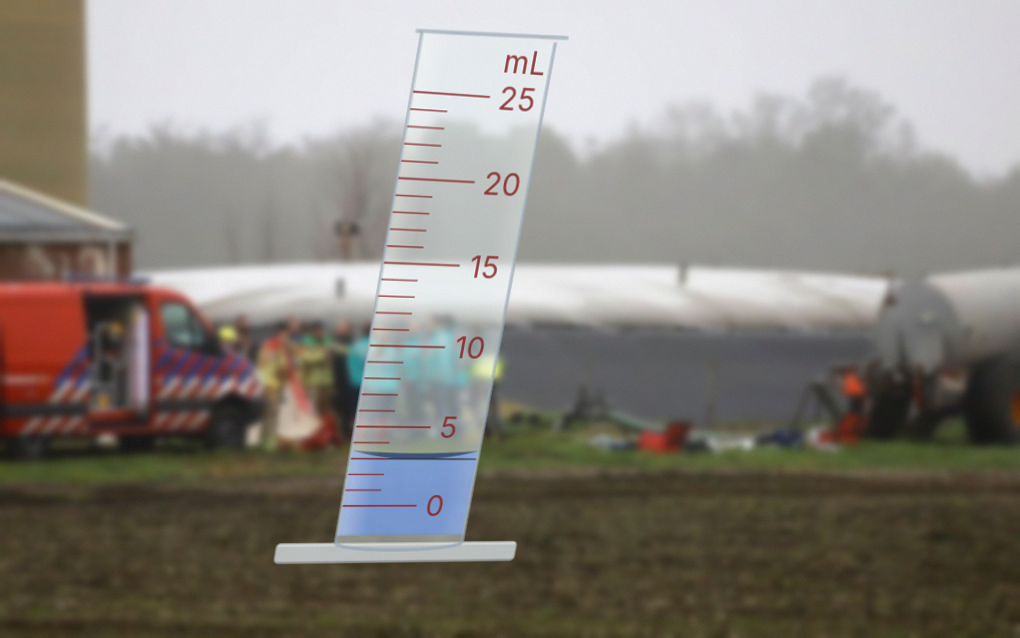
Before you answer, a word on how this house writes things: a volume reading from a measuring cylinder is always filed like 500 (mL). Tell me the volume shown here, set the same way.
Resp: 3 (mL)
